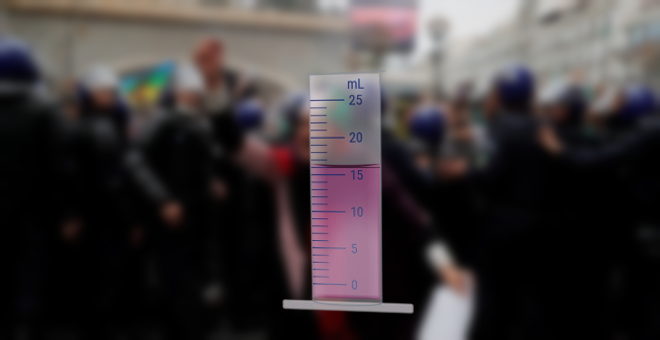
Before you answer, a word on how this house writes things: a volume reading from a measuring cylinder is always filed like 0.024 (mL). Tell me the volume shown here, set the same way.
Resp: 16 (mL)
